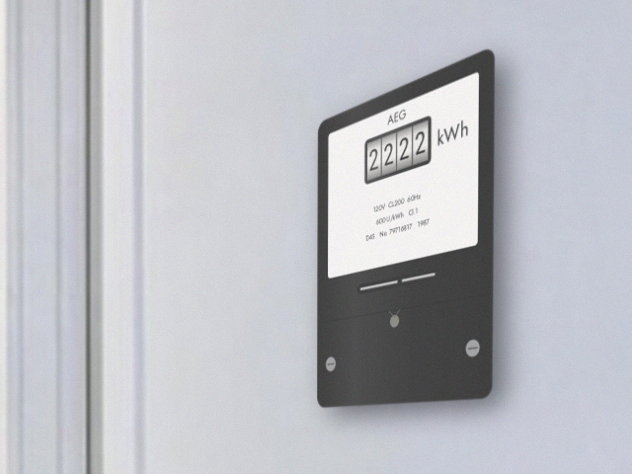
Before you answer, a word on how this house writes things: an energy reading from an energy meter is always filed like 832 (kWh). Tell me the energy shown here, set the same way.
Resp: 2222 (kWh)
